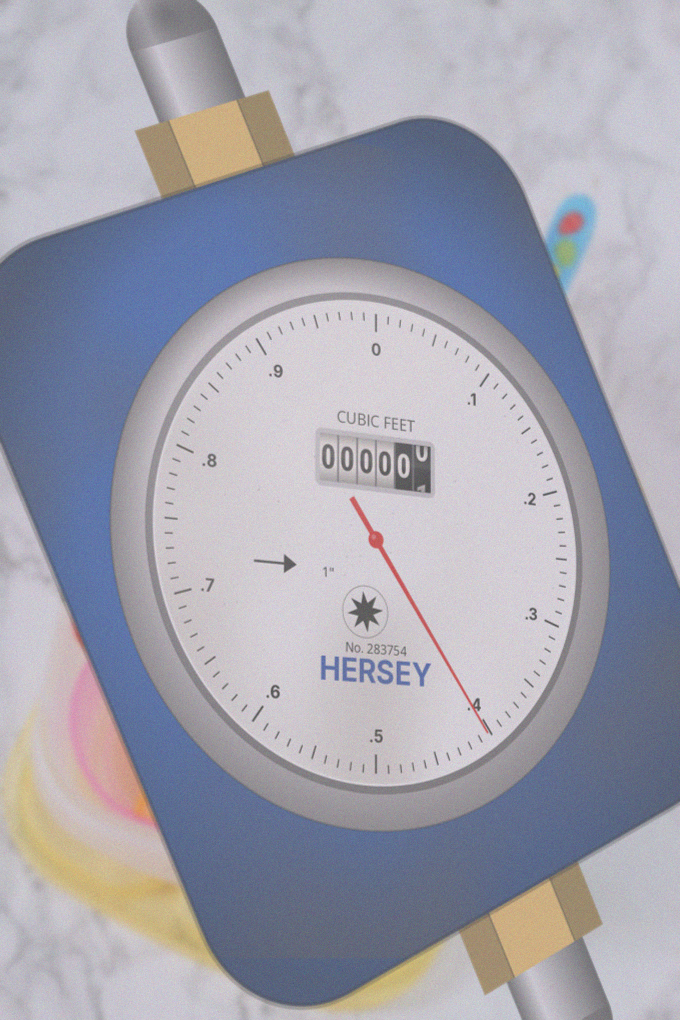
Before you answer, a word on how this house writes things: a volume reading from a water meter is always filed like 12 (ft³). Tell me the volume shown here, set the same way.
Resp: 0.40 (ft³)
